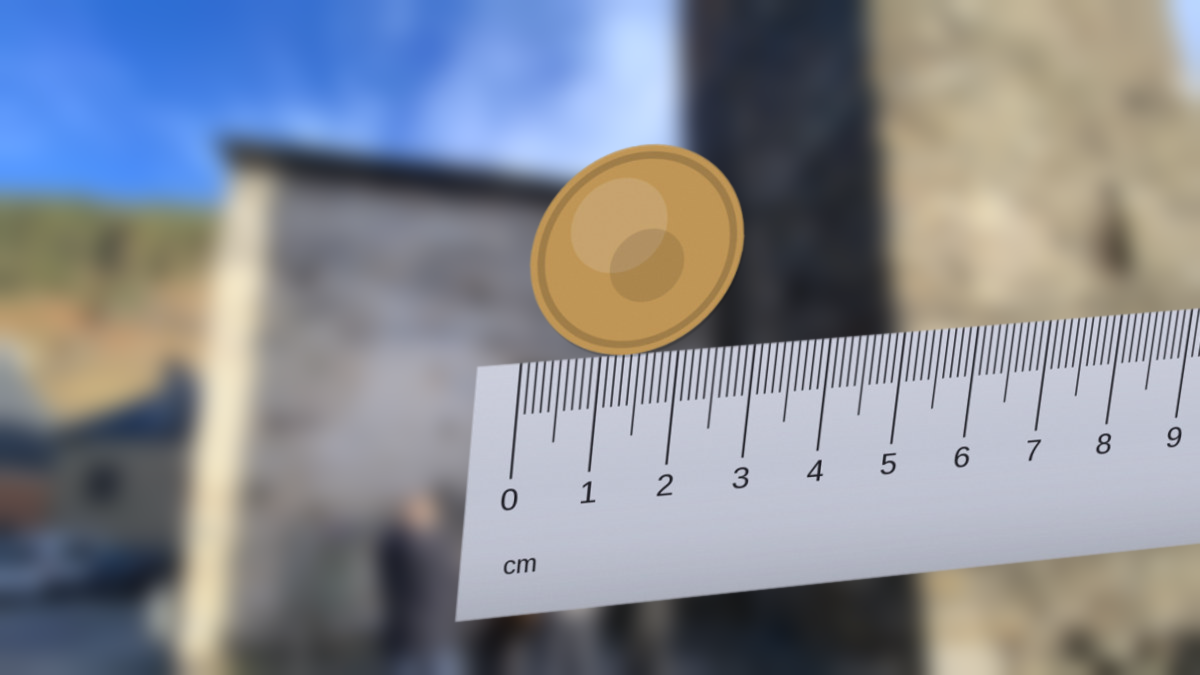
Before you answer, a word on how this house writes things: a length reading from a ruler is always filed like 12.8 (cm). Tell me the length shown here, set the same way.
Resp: 2.7 (cm)
